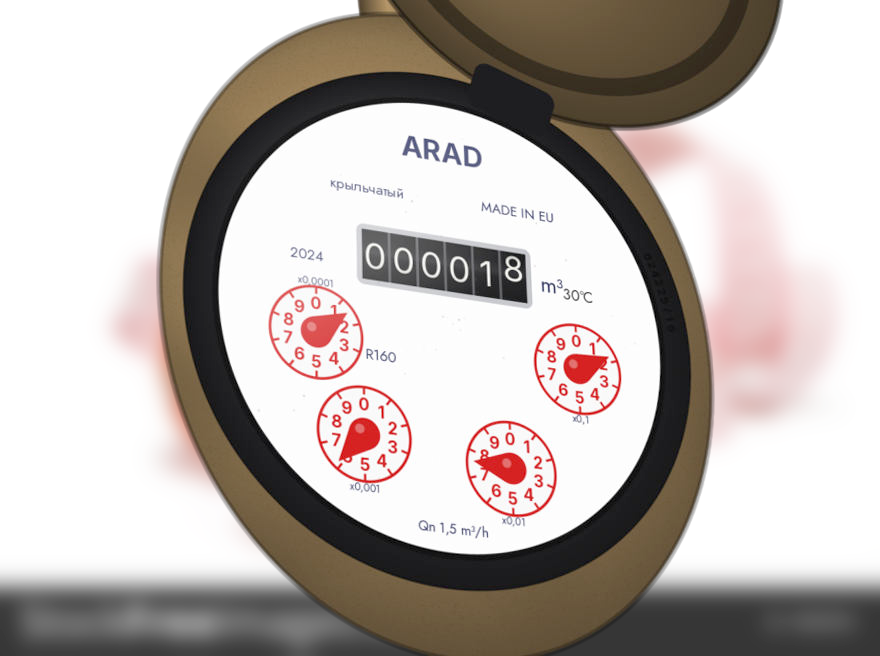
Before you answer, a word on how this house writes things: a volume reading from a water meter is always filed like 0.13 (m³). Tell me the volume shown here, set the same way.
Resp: 18.1761 (m³)
